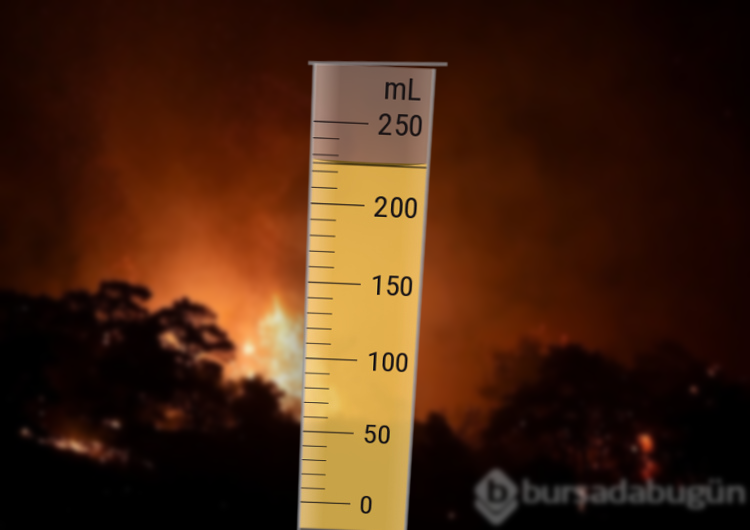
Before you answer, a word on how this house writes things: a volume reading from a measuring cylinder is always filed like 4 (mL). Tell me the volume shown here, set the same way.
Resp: 225 (mL)
